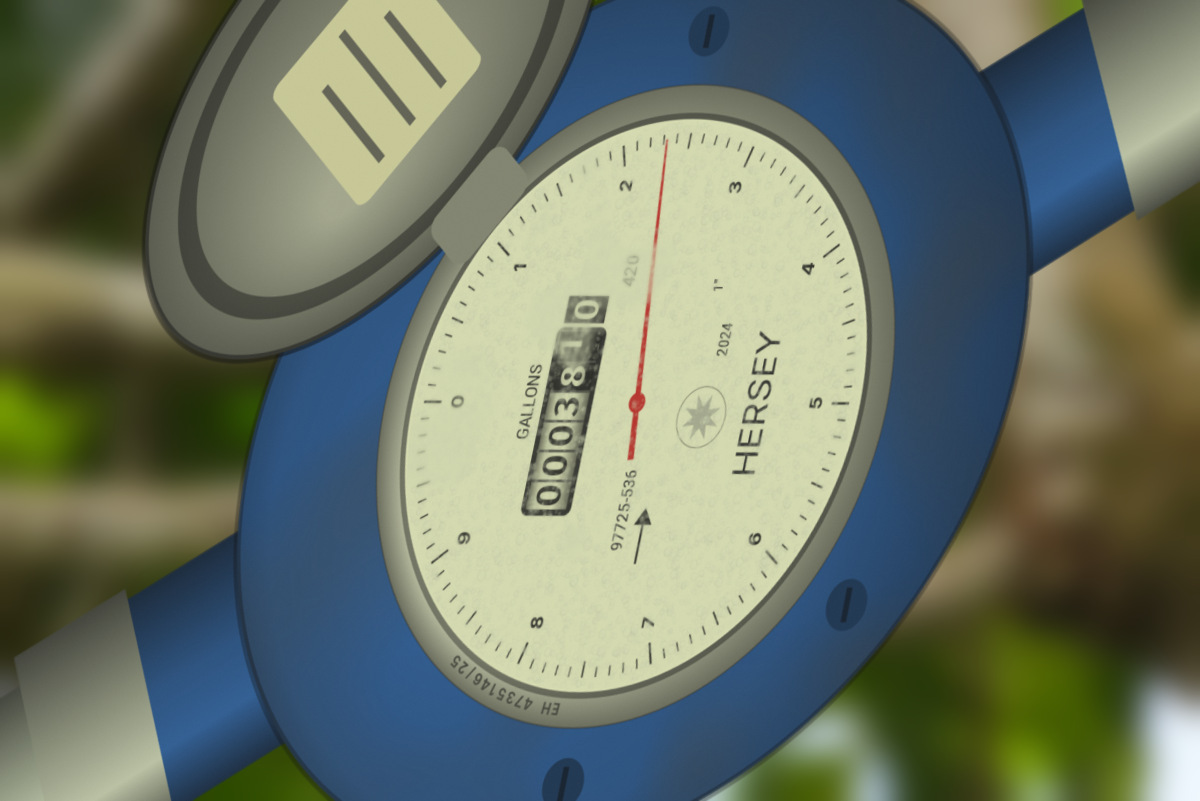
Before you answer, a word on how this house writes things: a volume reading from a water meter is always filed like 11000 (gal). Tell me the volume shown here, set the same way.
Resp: 3812.3 (gal)
